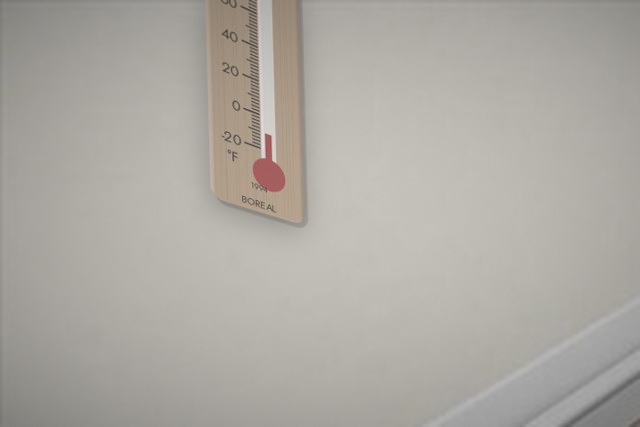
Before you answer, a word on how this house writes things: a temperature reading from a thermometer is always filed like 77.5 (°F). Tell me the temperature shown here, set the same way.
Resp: -10 (°F)
